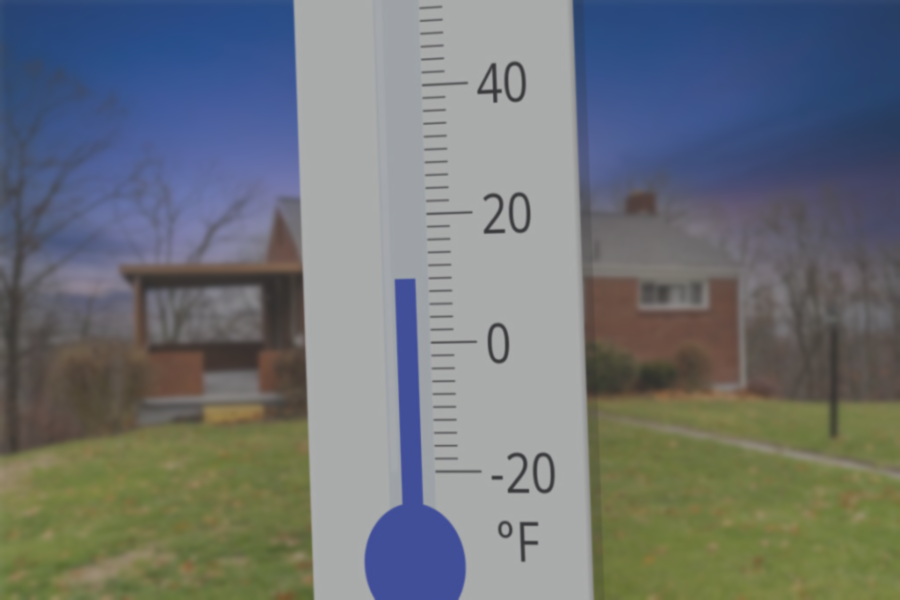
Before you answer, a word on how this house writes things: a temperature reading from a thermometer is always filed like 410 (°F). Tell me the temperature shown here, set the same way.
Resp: 10 (°F)
